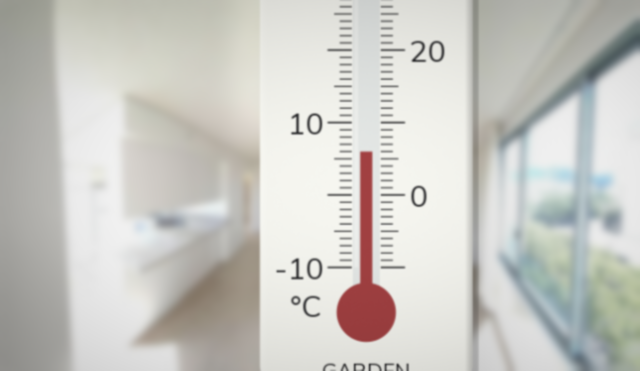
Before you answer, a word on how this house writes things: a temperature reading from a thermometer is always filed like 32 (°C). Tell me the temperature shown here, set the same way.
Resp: 6 (°C)
